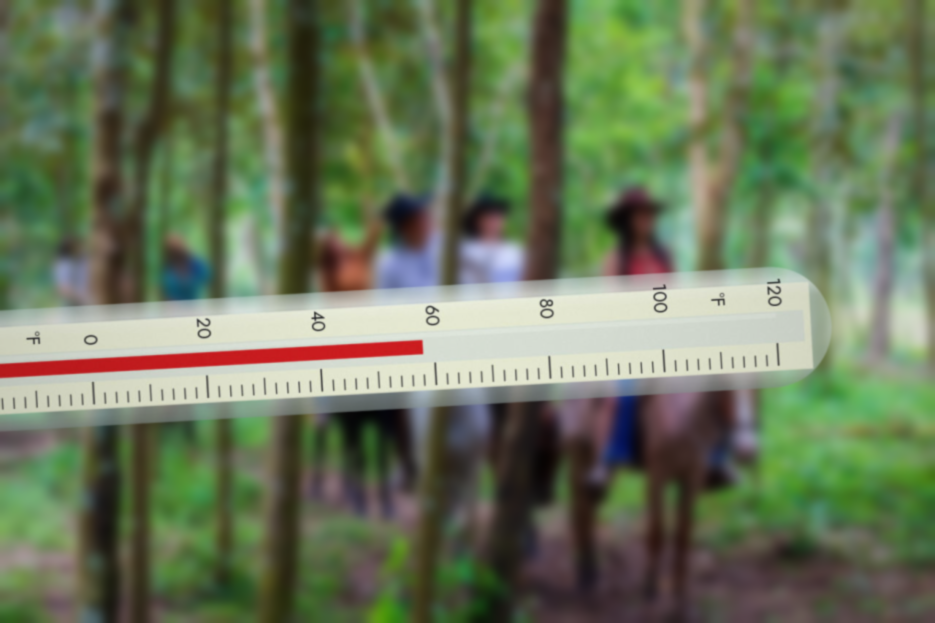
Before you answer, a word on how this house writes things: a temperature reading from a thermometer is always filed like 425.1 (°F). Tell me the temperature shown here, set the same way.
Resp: 58 (°F)
